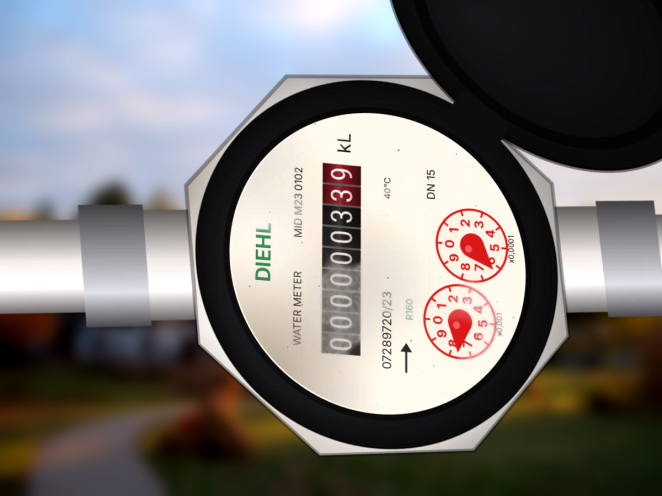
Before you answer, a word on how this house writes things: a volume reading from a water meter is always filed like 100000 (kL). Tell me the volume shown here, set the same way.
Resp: 3.3976 (kL)
